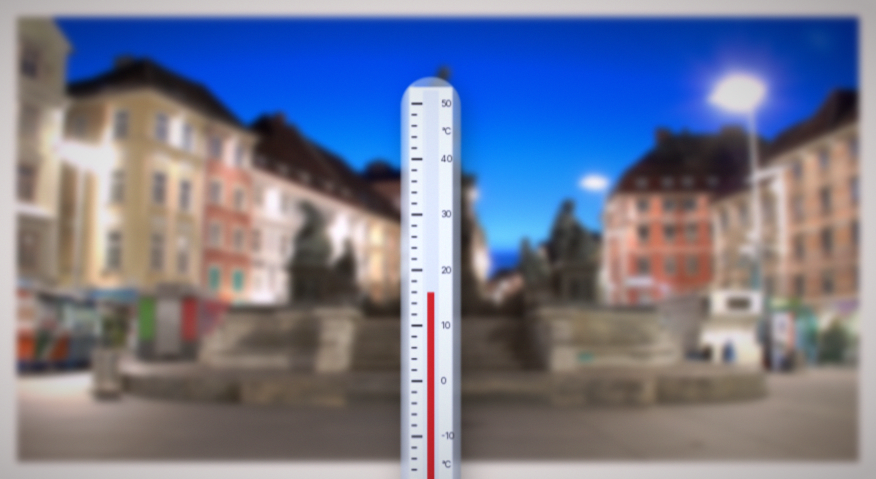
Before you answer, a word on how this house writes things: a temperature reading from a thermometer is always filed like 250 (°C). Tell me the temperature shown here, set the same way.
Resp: 16 (°C)
